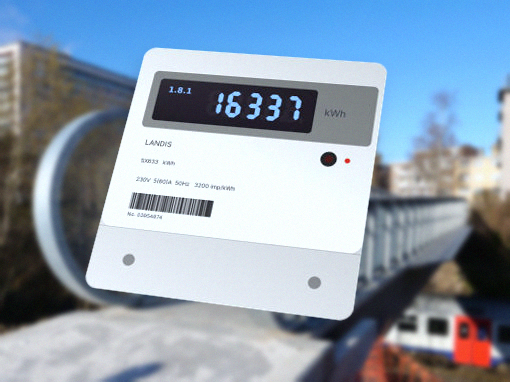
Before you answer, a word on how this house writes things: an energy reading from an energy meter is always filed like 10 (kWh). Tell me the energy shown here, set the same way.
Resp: 16337 (kWh)
